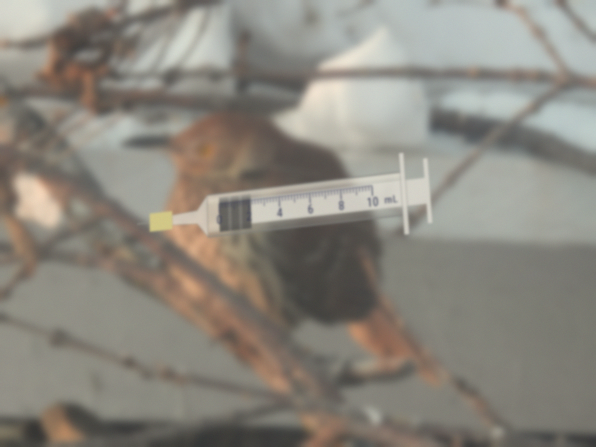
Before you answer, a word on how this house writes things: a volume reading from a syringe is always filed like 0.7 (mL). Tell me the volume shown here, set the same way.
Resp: 0 (mL)
